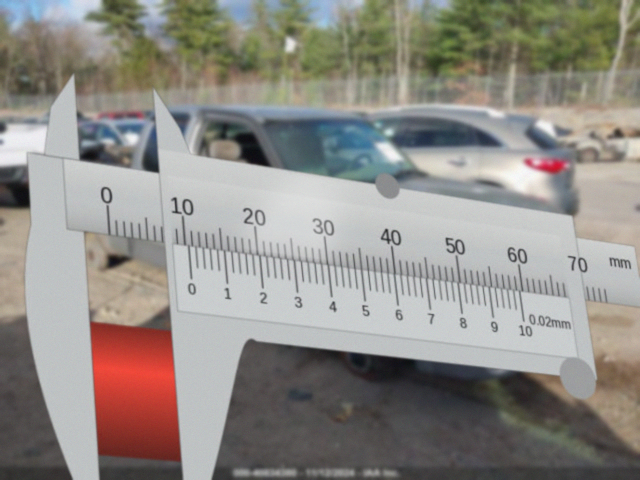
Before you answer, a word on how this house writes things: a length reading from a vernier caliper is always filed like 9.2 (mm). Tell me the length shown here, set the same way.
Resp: 10.5 (mm)
